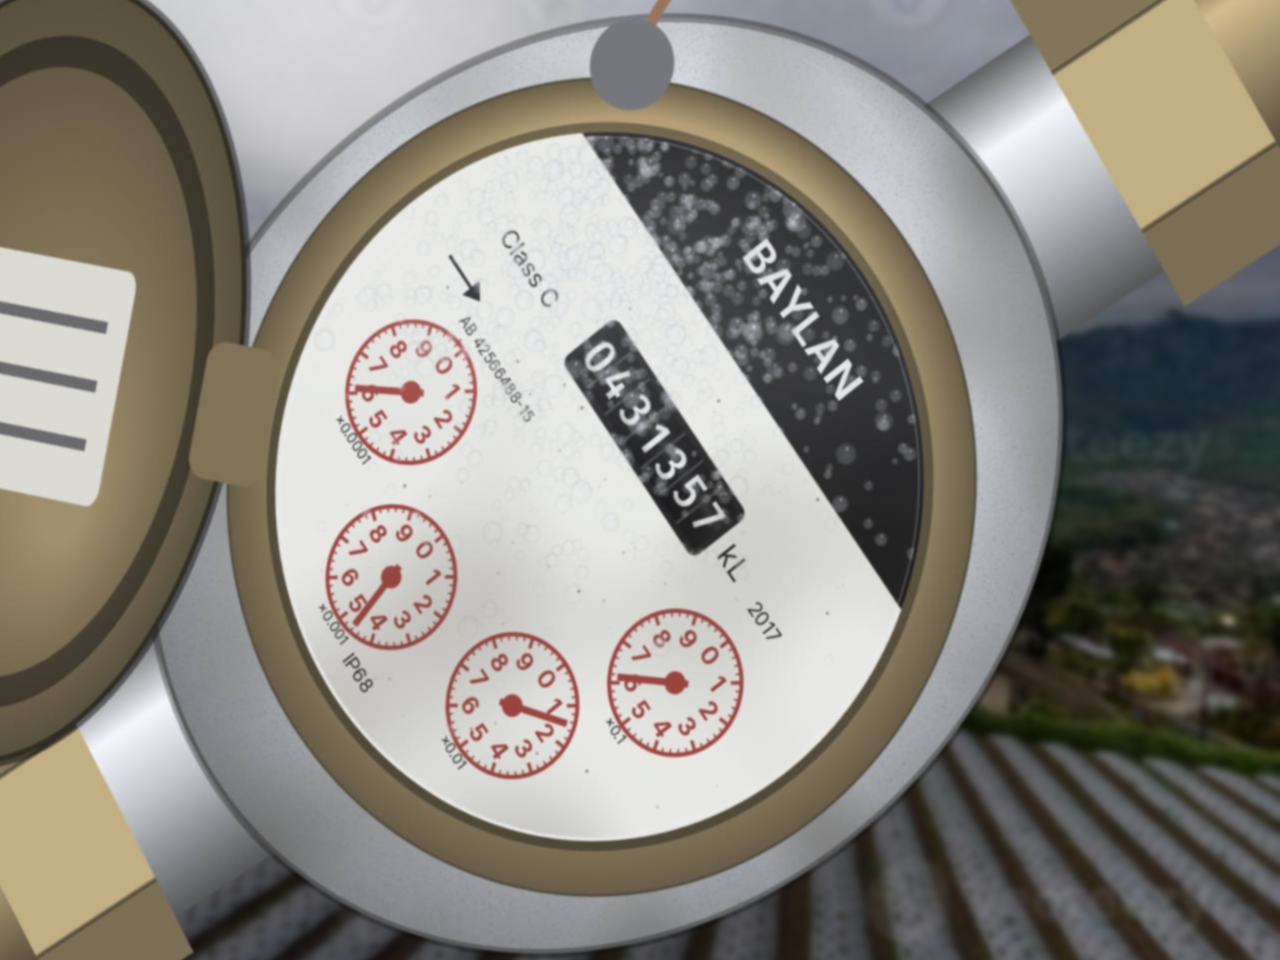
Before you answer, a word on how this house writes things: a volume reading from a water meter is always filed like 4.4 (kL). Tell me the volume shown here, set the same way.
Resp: 431357.6146 (kL)
